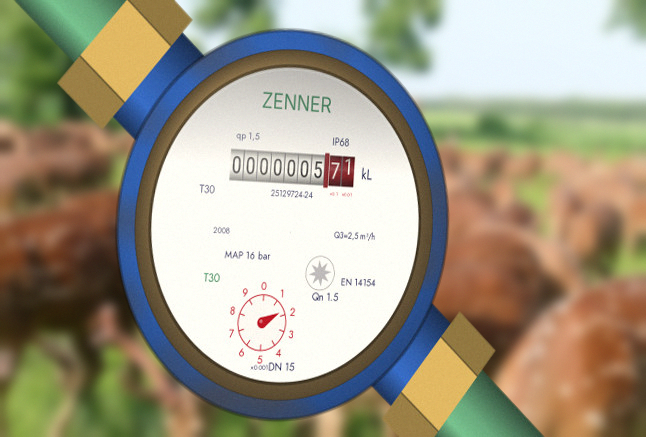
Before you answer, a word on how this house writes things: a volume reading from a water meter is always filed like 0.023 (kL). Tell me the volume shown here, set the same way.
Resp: 5.711 (kL)
